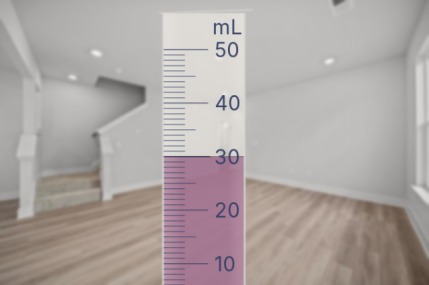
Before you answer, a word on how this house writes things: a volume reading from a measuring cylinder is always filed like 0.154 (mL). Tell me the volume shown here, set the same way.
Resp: 30 (mL)
